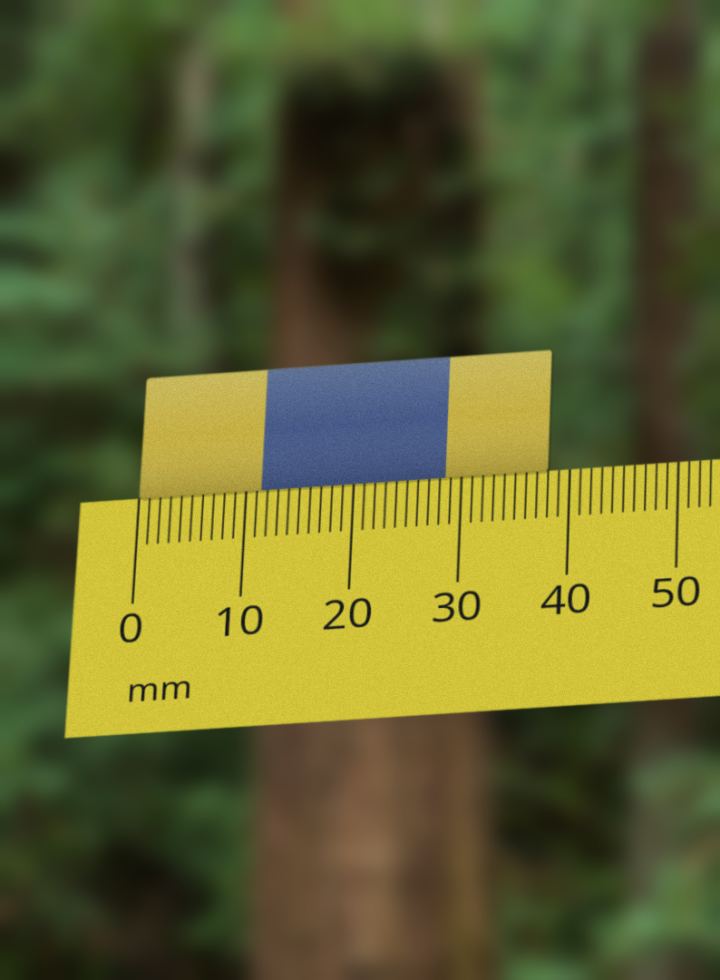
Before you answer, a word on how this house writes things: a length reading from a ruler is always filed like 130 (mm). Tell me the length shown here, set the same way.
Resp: 38 (mm)
